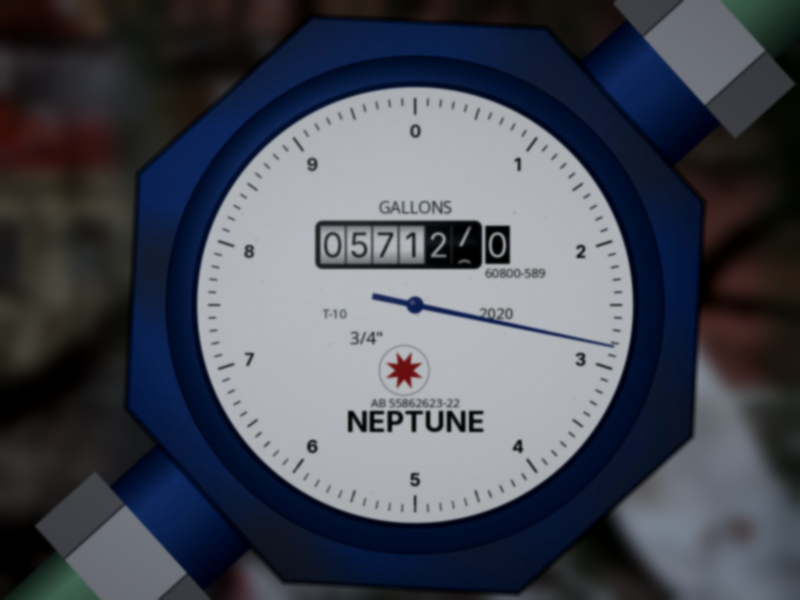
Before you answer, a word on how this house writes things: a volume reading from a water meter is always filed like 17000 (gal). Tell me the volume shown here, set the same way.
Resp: 571272.8 (gal)
